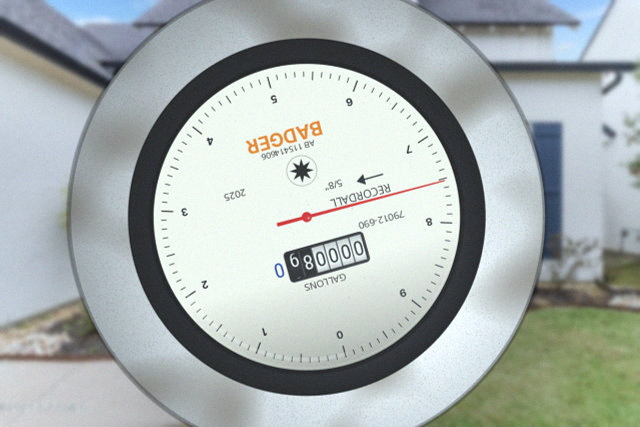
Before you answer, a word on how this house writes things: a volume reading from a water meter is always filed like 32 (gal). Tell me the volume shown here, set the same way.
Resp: 887.5 (gal)
